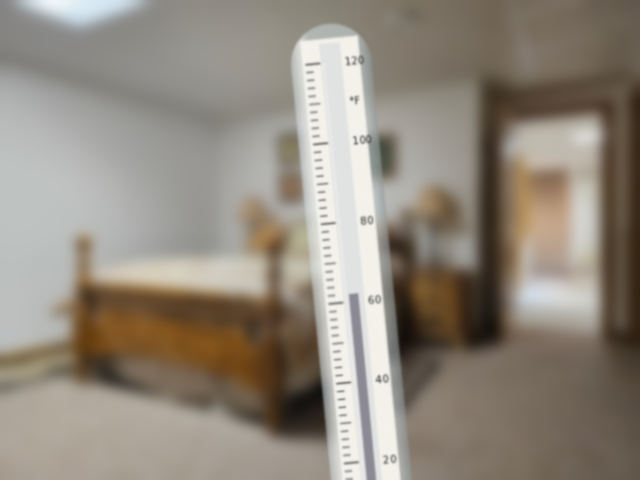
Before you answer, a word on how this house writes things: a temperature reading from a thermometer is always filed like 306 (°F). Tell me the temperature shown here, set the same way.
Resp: 62 (°F)
